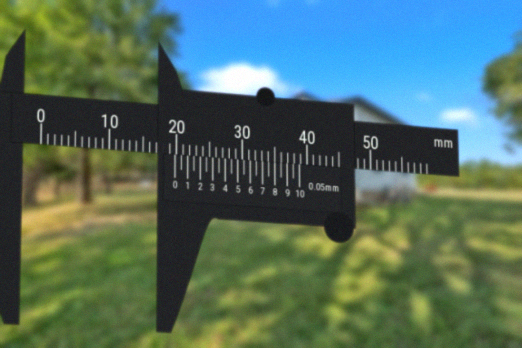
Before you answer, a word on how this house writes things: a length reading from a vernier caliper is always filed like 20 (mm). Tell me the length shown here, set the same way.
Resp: 19.8 (mm)
